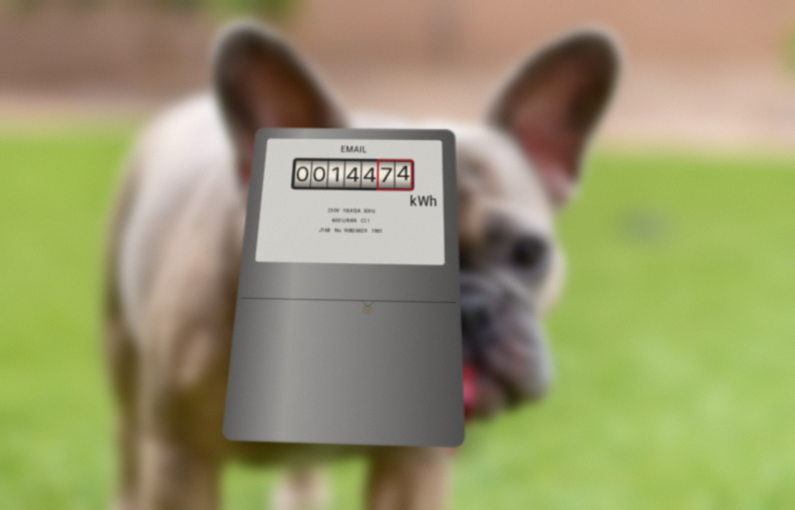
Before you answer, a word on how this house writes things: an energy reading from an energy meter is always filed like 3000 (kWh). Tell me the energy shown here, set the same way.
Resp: 144.74 (kWh)
